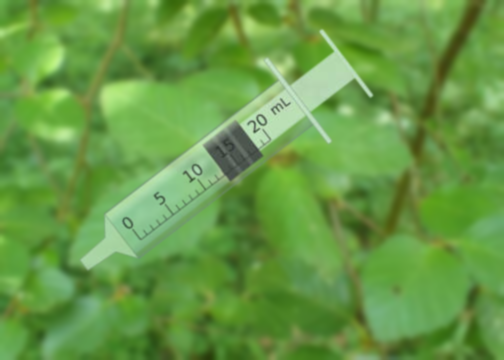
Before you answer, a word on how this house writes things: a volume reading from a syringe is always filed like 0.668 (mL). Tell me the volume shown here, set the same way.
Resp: 13 (mL)
